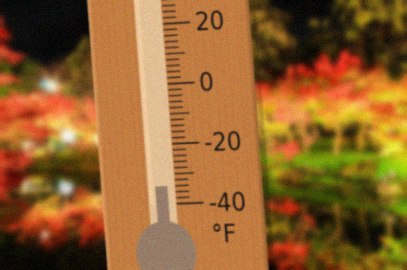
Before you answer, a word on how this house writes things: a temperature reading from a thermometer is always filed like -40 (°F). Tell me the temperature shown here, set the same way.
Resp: -34 (°F)
